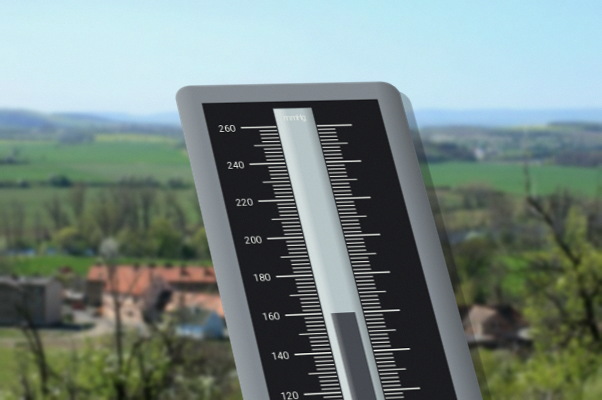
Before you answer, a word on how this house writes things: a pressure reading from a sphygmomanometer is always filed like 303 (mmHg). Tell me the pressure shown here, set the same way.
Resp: 160 (mmHg)
